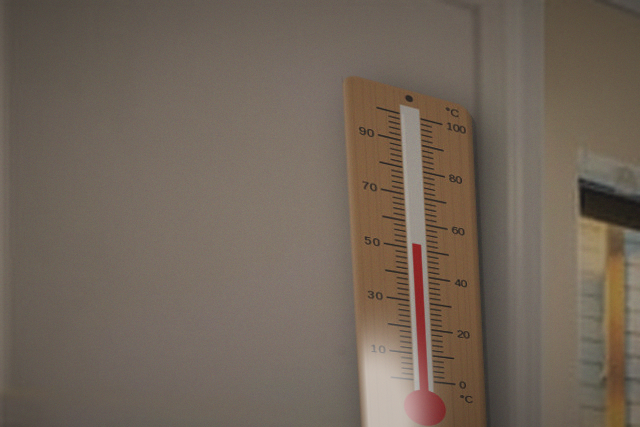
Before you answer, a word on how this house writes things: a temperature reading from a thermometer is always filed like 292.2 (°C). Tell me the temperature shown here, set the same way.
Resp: 52 (°C)
